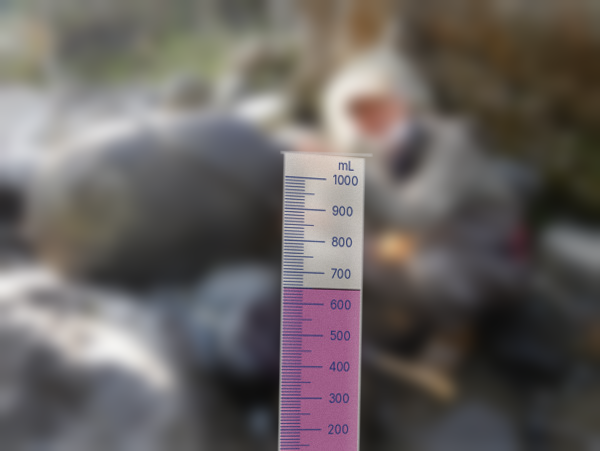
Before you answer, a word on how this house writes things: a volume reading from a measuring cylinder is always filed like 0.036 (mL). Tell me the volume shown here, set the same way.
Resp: 650 (mL)
